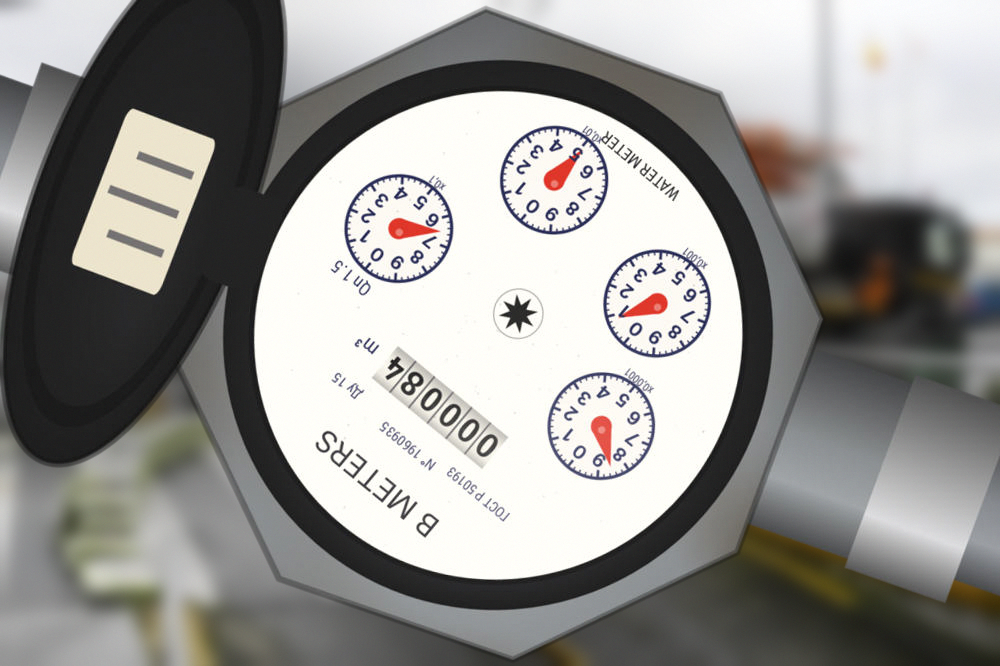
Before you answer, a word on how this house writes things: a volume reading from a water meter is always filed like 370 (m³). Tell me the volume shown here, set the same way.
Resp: 84.6508 (m³)
